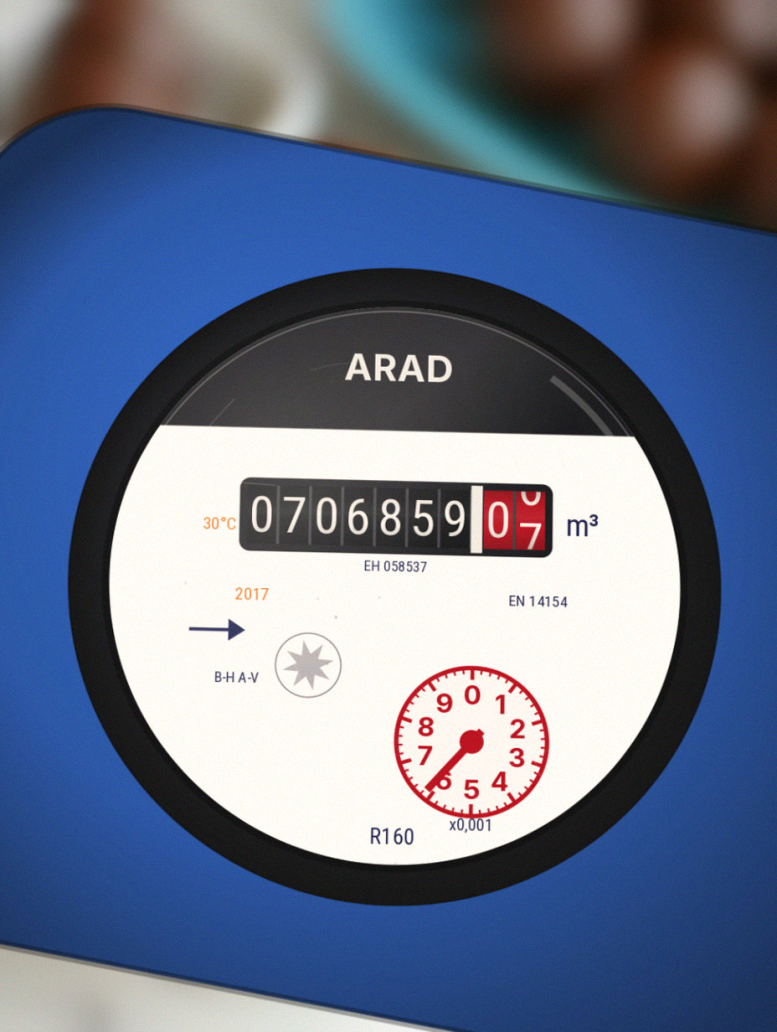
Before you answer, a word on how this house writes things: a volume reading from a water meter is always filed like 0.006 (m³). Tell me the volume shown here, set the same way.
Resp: 706859.066 (m³)
